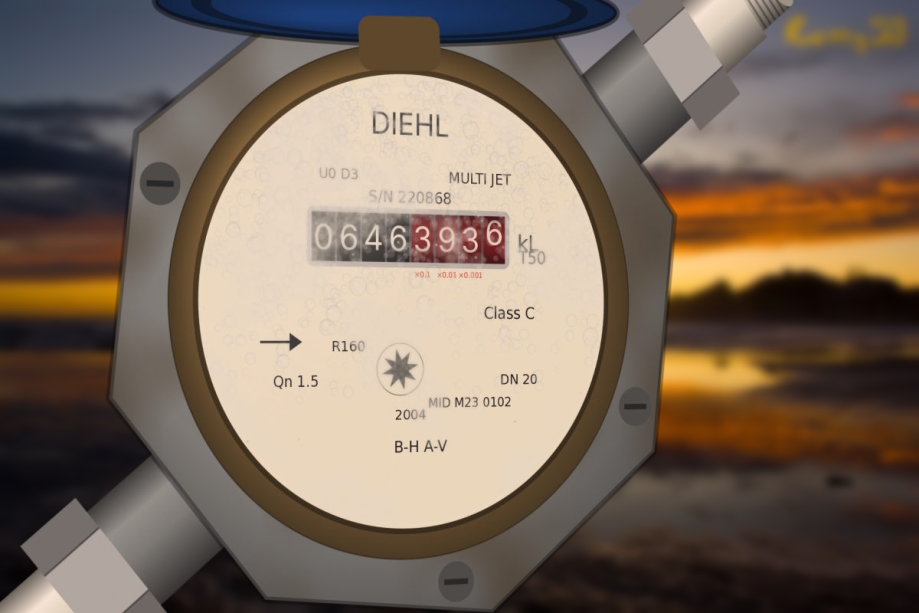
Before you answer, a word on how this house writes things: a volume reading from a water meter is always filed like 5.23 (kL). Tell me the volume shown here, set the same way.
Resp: 646.3936 (kL)
